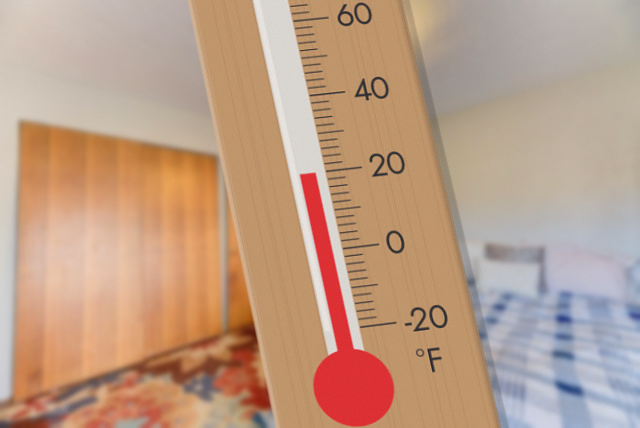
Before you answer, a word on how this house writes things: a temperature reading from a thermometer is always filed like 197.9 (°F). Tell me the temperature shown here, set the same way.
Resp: 20 (°F)
